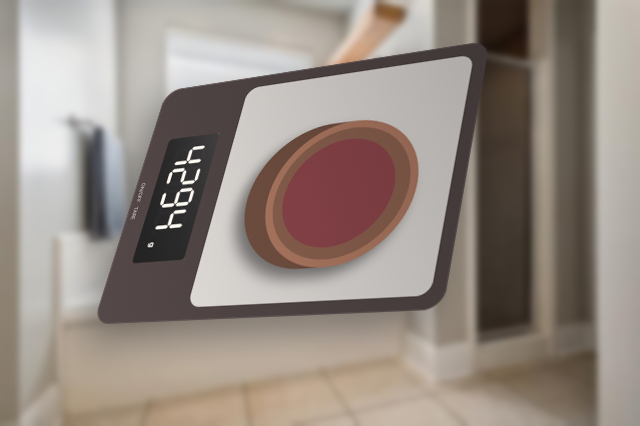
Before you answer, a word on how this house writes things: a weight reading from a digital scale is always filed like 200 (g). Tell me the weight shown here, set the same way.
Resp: 4294 (g)
